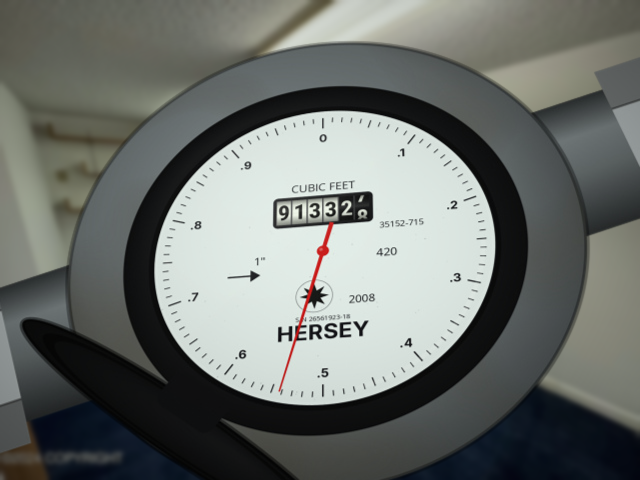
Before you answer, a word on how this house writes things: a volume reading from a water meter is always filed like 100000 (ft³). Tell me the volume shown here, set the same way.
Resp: 913327.54 (ft³)
